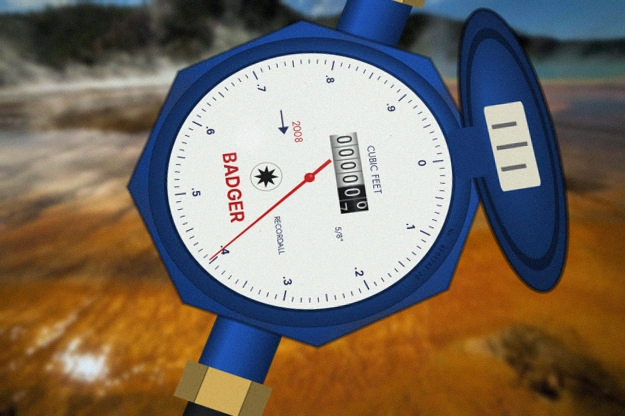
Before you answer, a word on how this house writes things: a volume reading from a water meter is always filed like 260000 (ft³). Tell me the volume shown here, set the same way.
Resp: 6.40 (ft³)
